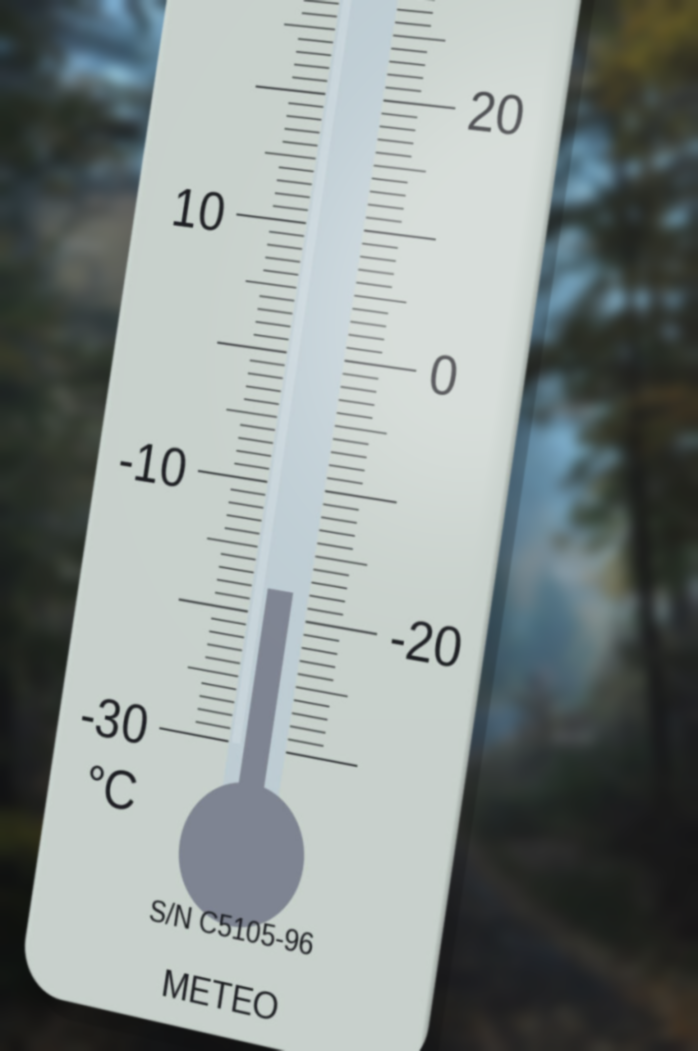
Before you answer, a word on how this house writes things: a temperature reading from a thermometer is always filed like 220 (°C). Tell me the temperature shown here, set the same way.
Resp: -18 (°C)
